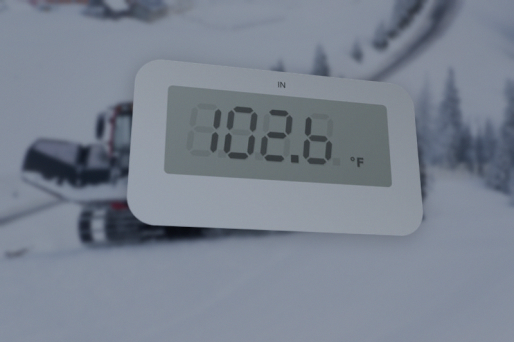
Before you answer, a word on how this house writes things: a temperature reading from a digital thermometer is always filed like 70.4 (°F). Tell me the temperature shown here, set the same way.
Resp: 102.6 (°F)
